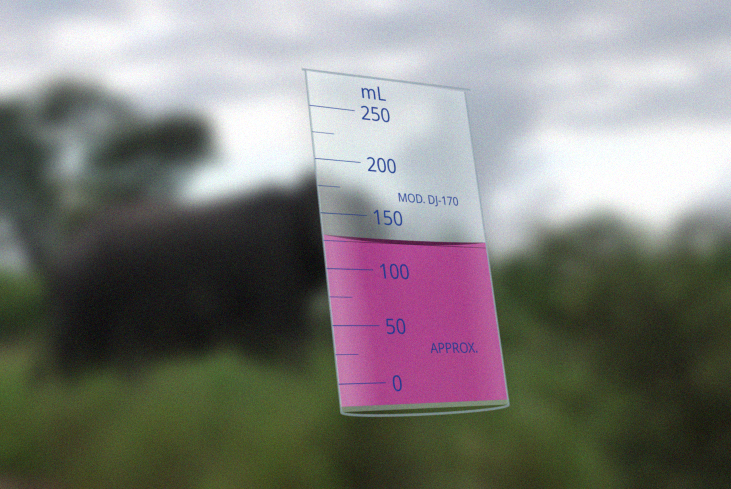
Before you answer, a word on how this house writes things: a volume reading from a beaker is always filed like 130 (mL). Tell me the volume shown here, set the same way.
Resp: 125 (mL)
